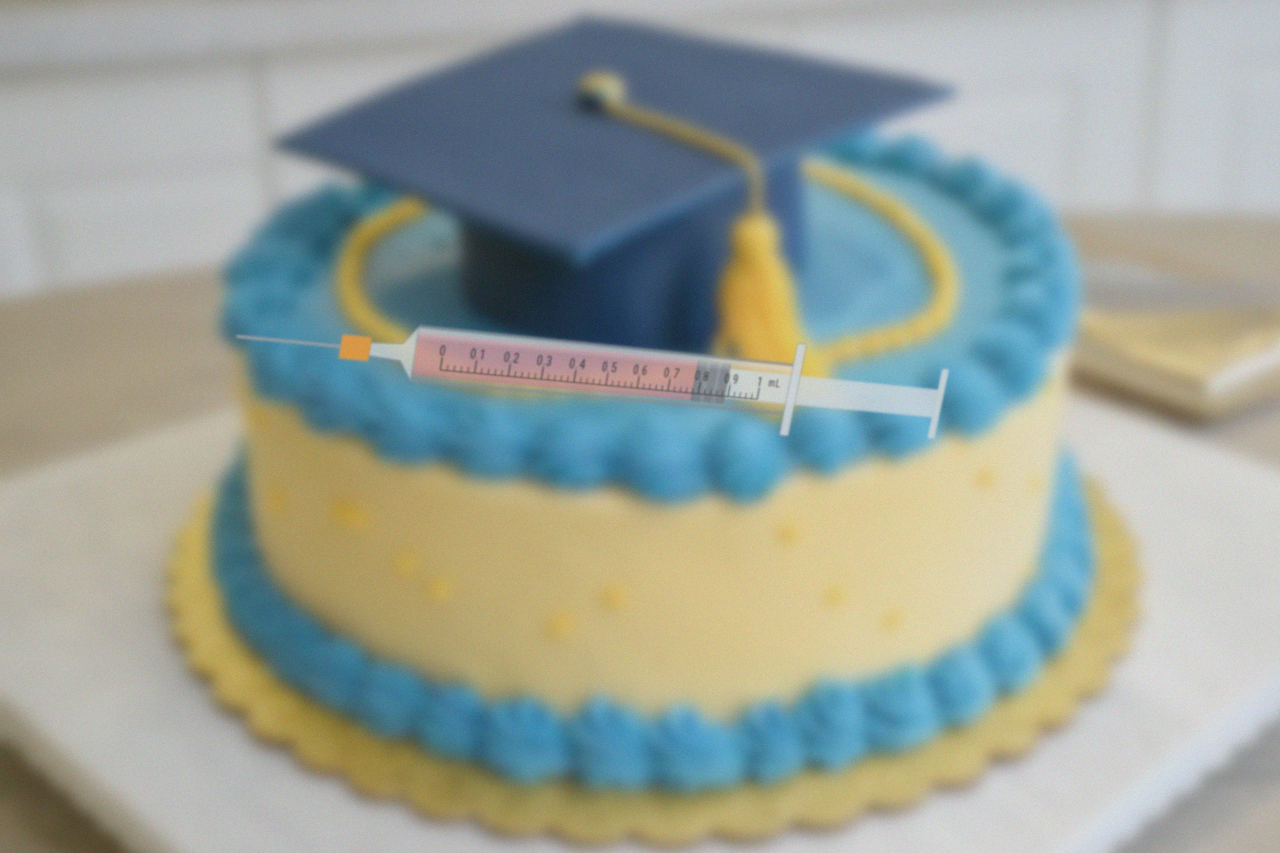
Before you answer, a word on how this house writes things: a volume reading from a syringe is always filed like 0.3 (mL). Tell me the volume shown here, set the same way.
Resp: 0.78 (mL)
